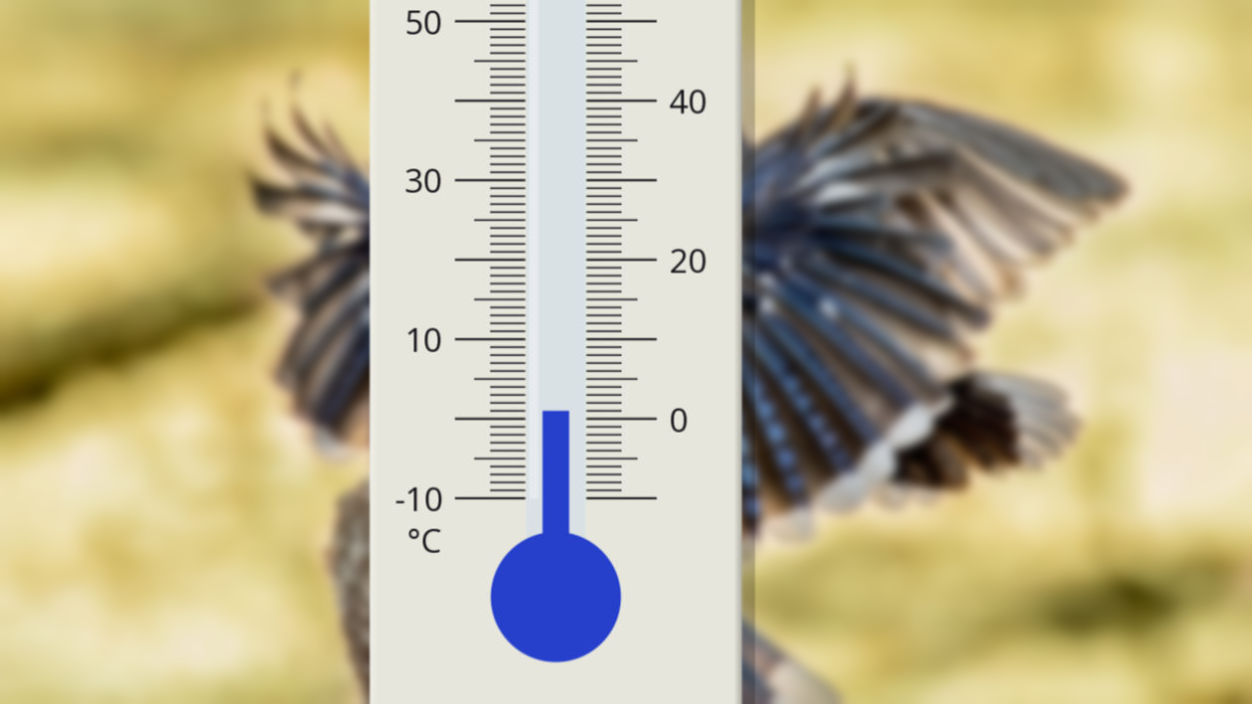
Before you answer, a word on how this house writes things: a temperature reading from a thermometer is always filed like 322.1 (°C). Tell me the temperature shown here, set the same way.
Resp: 1 (°C)
